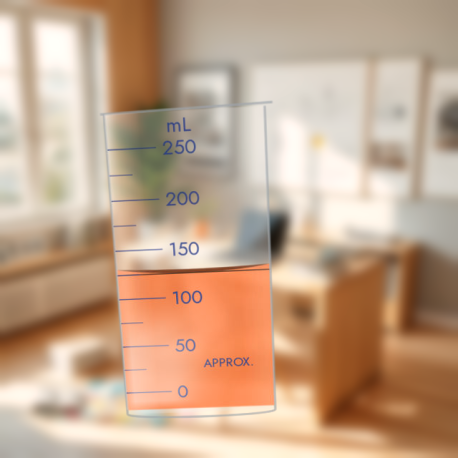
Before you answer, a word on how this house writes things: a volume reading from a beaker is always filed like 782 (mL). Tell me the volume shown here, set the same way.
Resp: 125 (mL)
